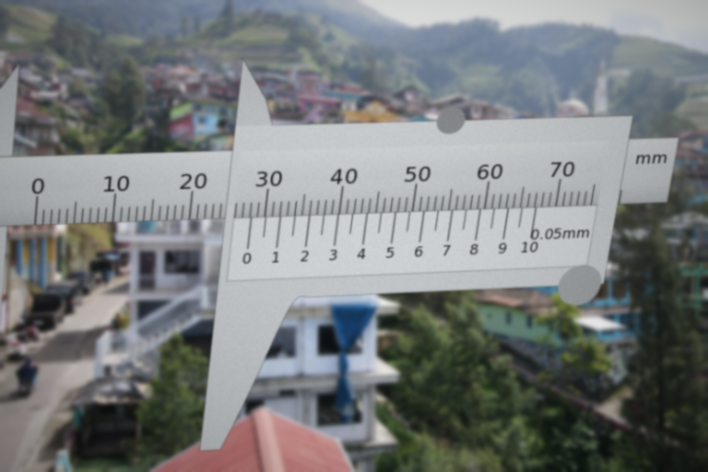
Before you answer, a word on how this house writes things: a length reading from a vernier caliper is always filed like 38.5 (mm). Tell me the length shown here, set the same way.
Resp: 28.2 (mm)
